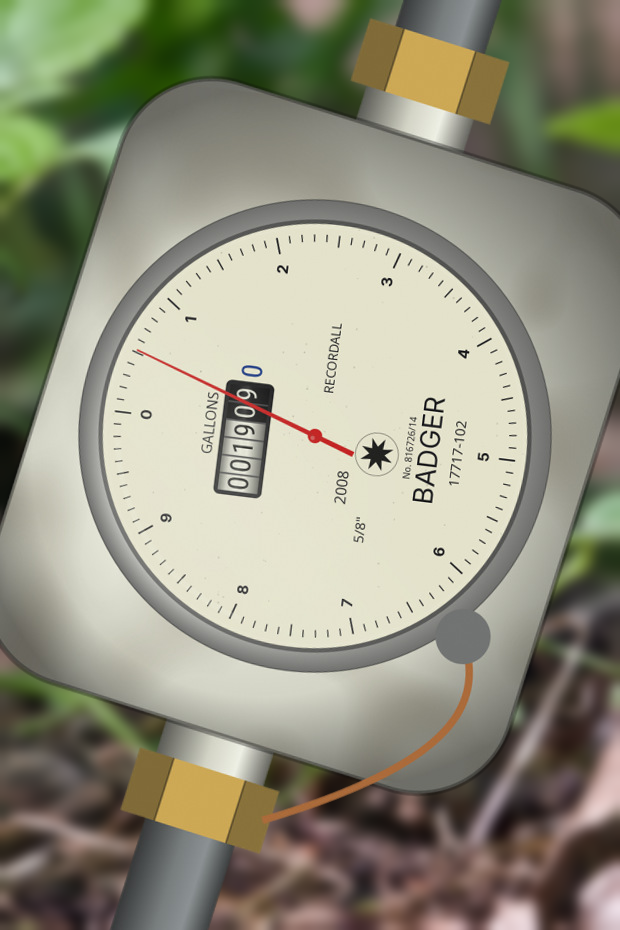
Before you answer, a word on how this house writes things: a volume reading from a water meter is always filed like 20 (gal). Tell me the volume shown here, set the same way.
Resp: 19090.5 (gal)
